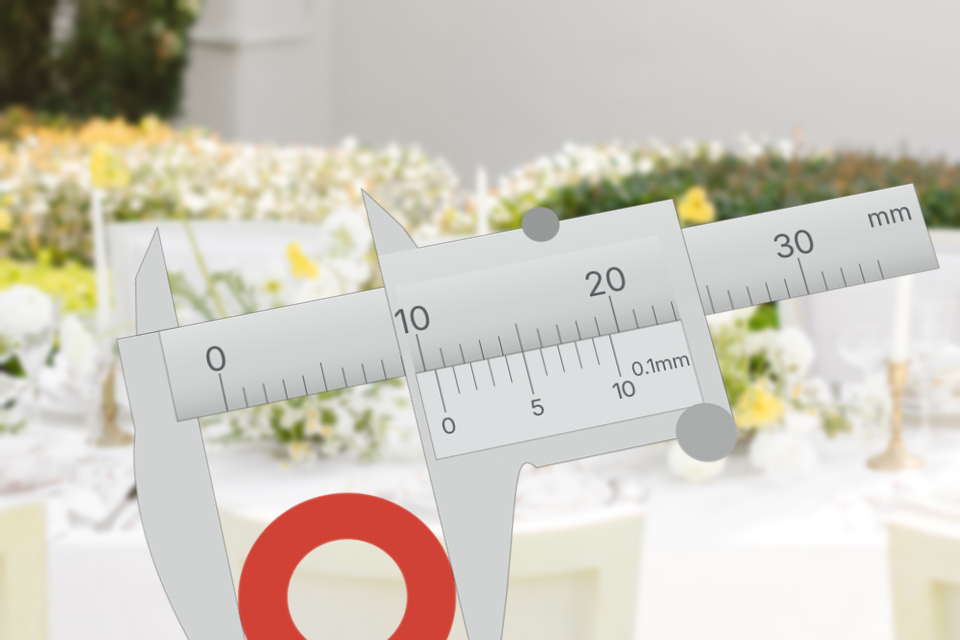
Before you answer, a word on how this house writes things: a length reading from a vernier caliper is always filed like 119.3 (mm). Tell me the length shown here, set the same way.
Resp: 10.5 (mm)
